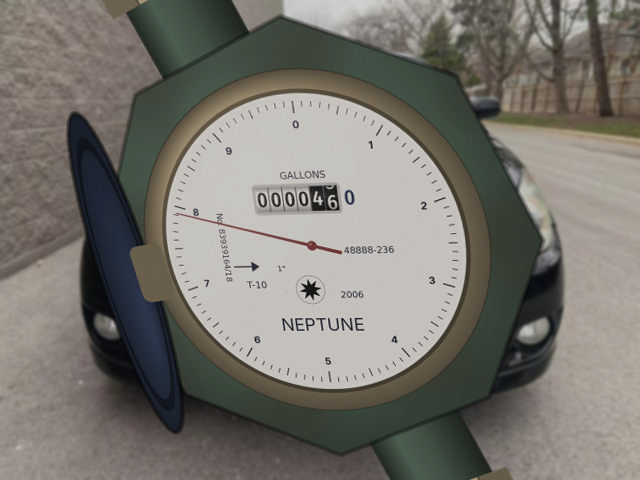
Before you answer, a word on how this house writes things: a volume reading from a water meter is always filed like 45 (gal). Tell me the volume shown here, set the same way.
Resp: 457.9 (gal)
